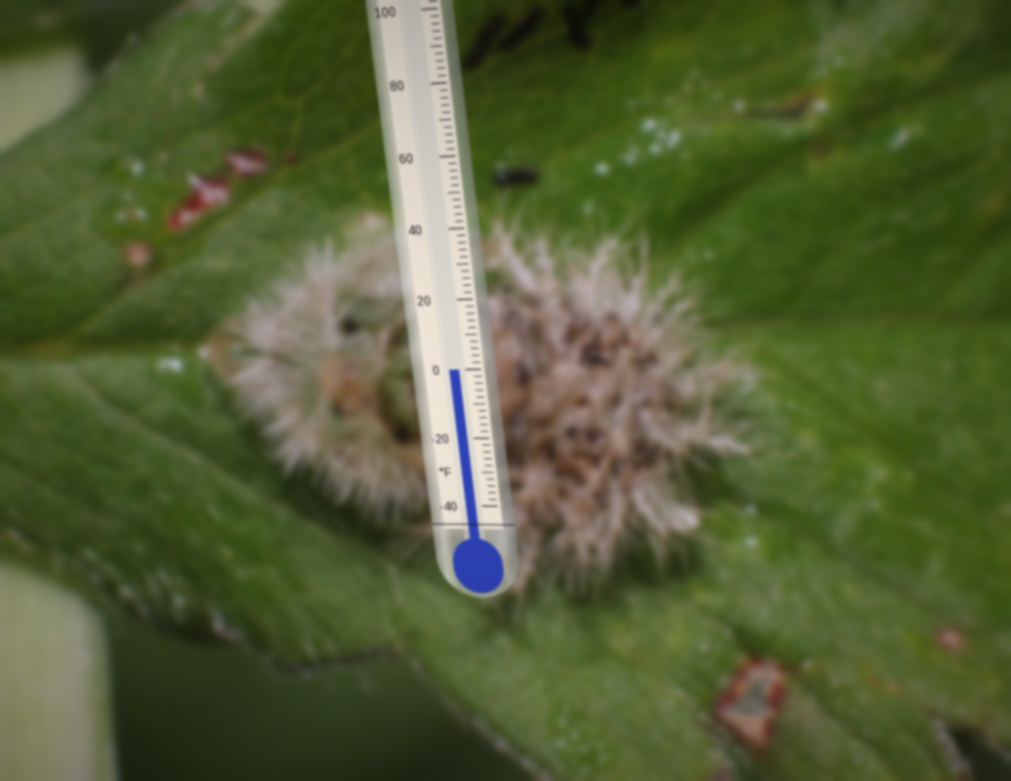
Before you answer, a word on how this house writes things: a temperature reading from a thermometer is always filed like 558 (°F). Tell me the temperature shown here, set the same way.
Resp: 0 (°F)
